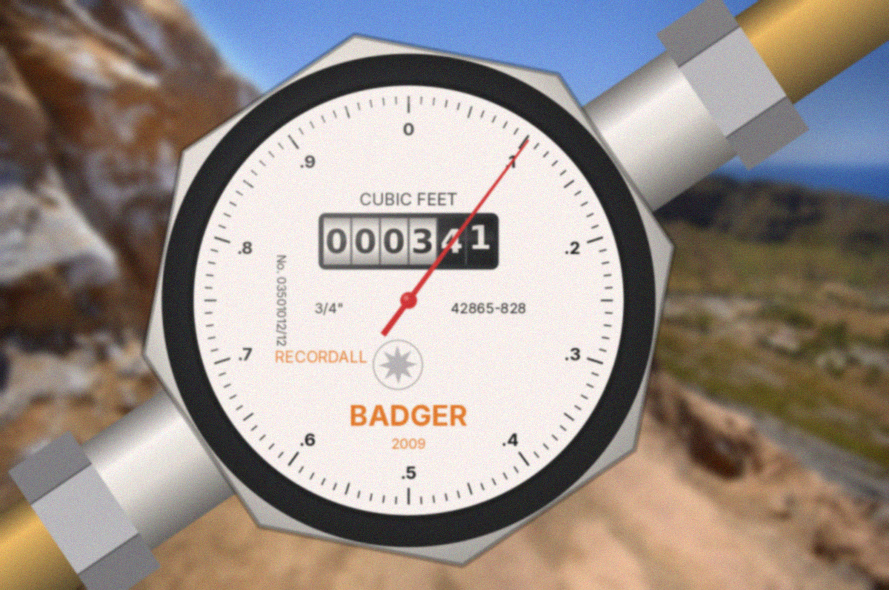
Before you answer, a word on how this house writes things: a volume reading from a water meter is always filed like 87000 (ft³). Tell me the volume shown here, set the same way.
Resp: 341.10 (ft³)
